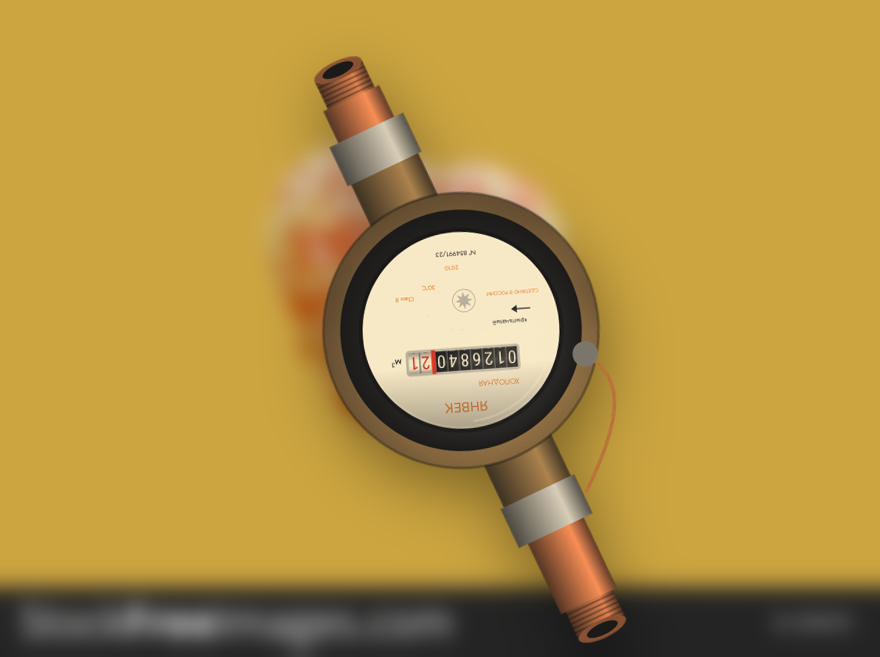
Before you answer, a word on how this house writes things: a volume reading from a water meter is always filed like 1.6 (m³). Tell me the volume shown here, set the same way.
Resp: 126840.21 (m³)
